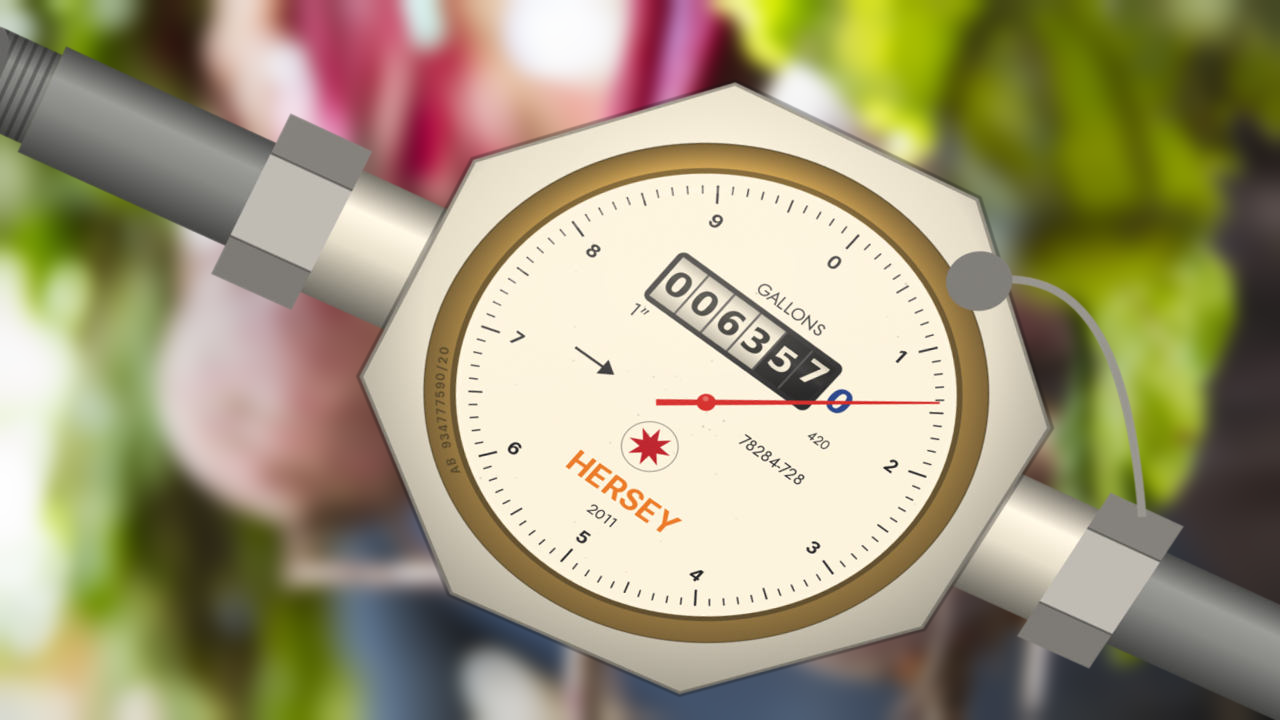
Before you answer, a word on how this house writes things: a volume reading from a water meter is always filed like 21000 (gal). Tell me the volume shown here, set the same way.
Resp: 63571.4 (gal)
